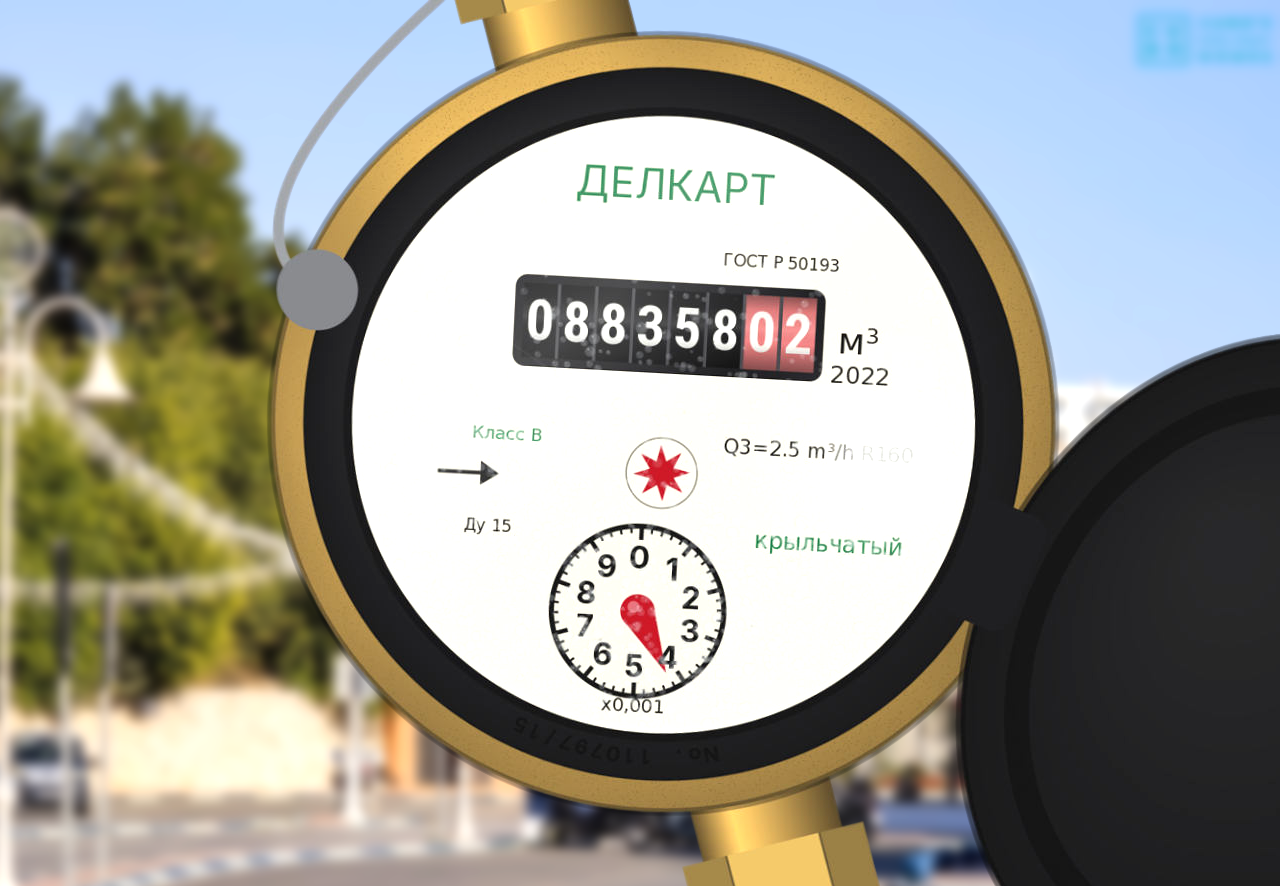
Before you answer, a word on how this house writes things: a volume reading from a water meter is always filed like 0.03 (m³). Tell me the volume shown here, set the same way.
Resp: 88358.024 (m³)
